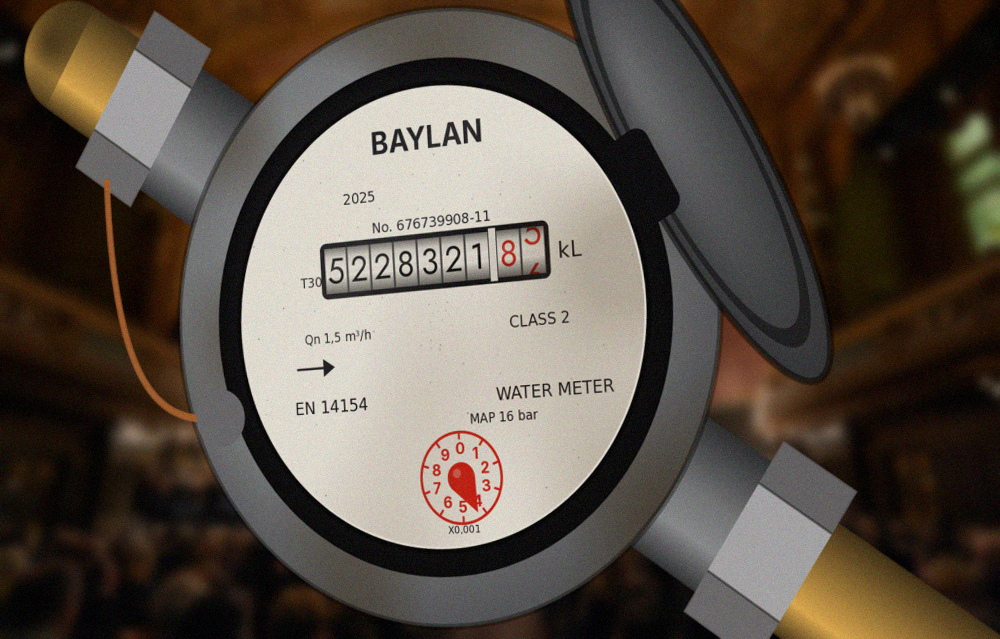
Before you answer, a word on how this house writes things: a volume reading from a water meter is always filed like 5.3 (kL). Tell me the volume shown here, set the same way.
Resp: 5228321.854 (kL)
